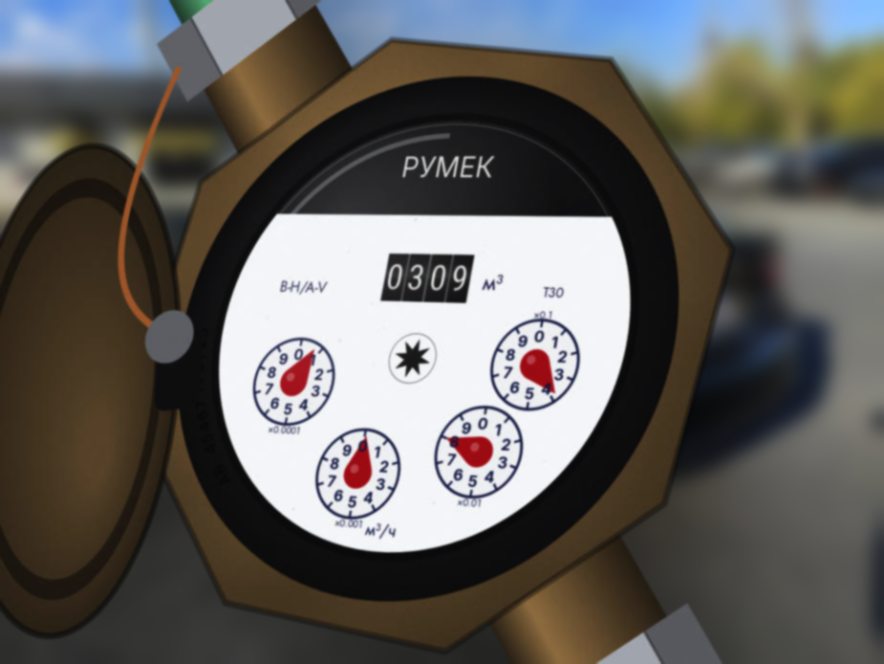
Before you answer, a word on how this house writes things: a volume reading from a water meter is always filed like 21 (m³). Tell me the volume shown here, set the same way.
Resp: 309.3800 (m³)
